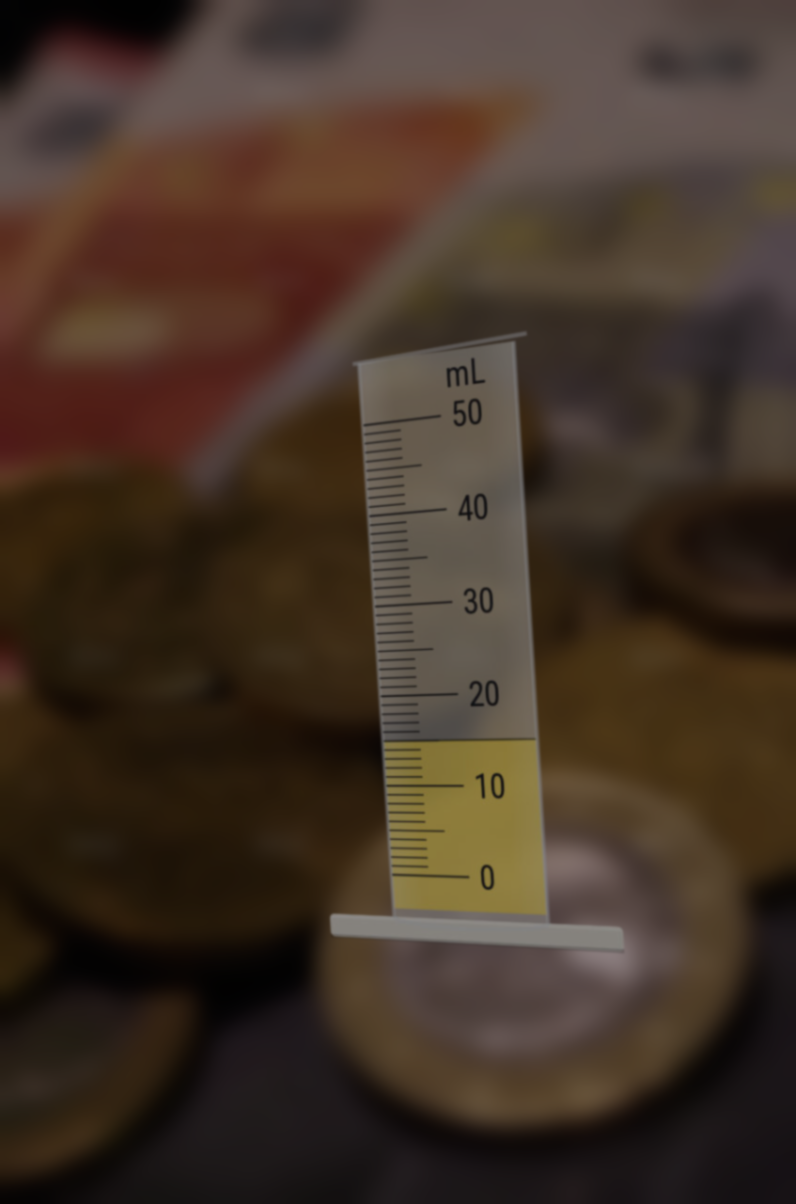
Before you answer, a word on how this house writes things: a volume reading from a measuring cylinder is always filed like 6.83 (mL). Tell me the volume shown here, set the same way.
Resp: 15 (mL)
